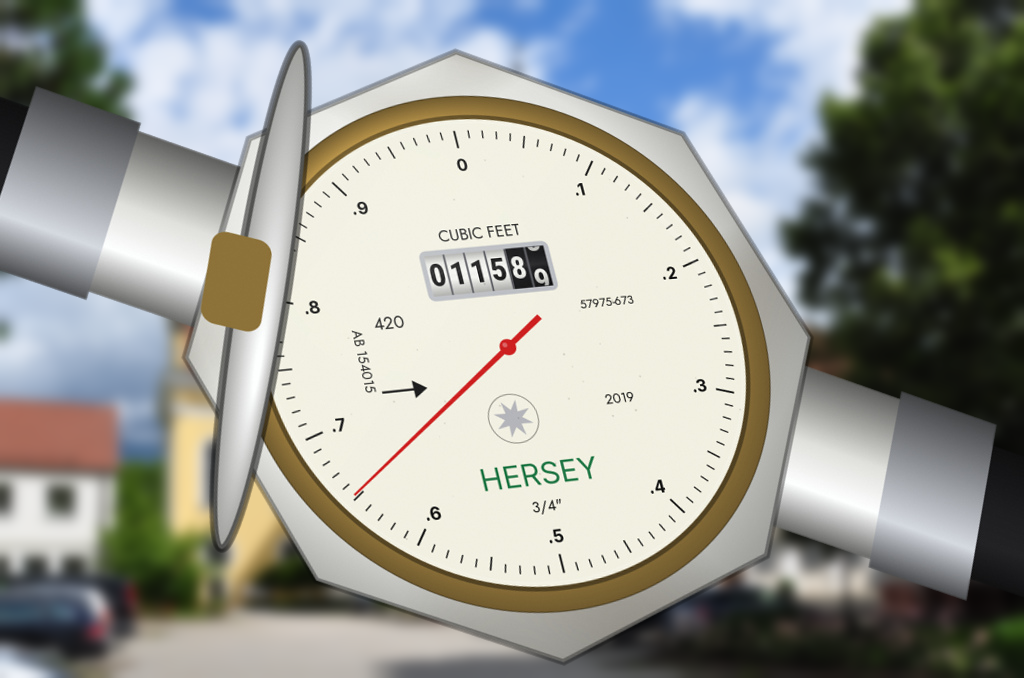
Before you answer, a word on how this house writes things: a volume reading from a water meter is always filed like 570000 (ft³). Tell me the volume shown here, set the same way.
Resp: 11588.65 (ft³)
